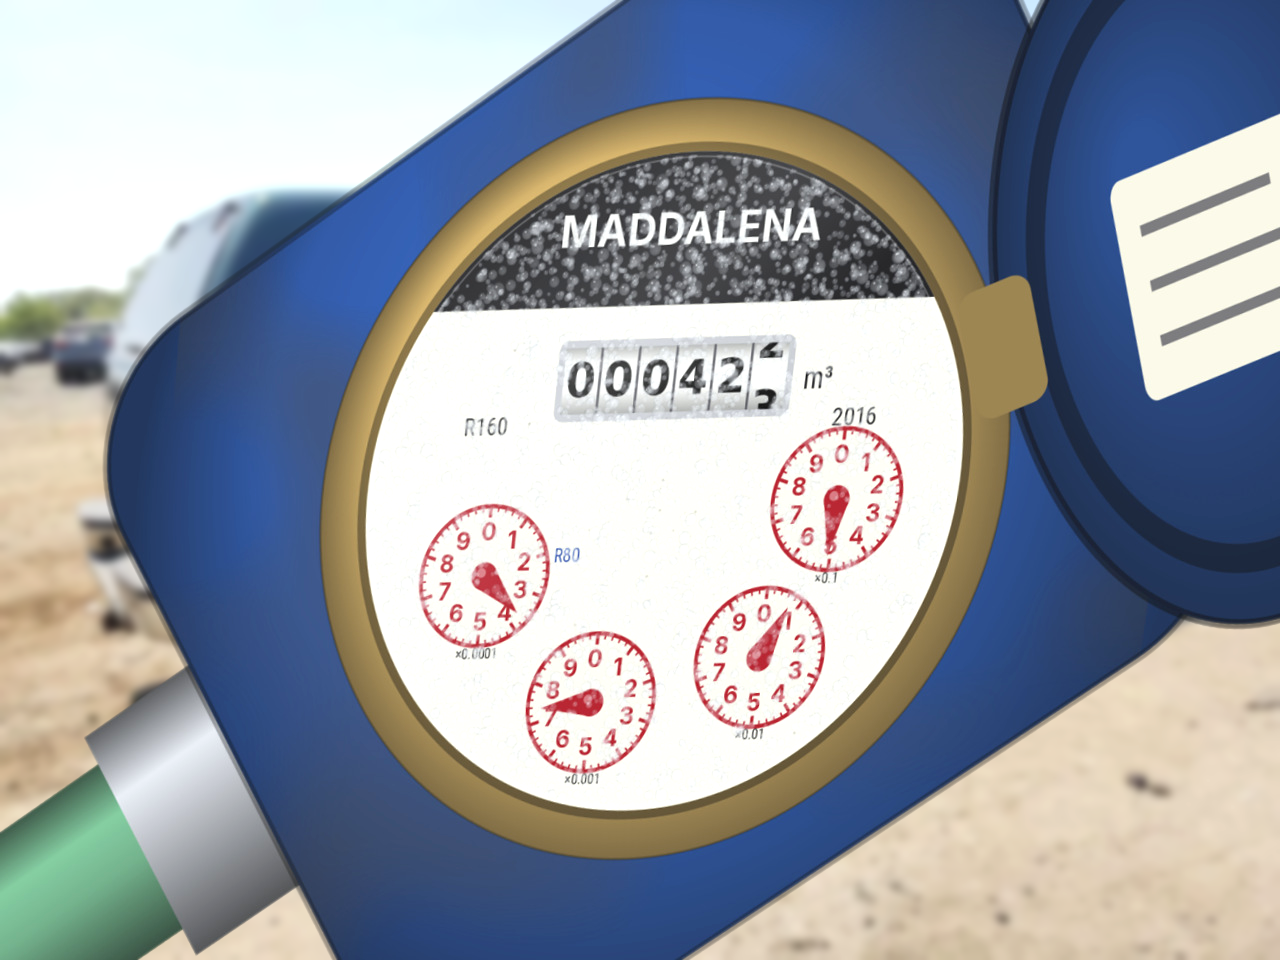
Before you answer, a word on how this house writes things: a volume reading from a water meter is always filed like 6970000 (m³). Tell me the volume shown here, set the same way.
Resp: 422.5073 (m³)
